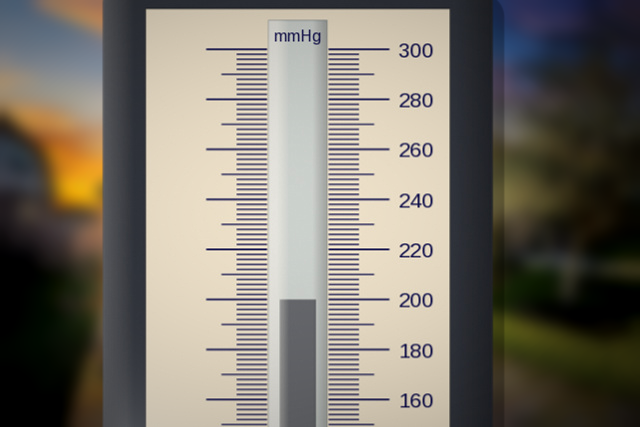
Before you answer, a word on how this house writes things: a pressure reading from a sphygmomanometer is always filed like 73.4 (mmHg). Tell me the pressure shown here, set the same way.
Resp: 200 (mmHg)
